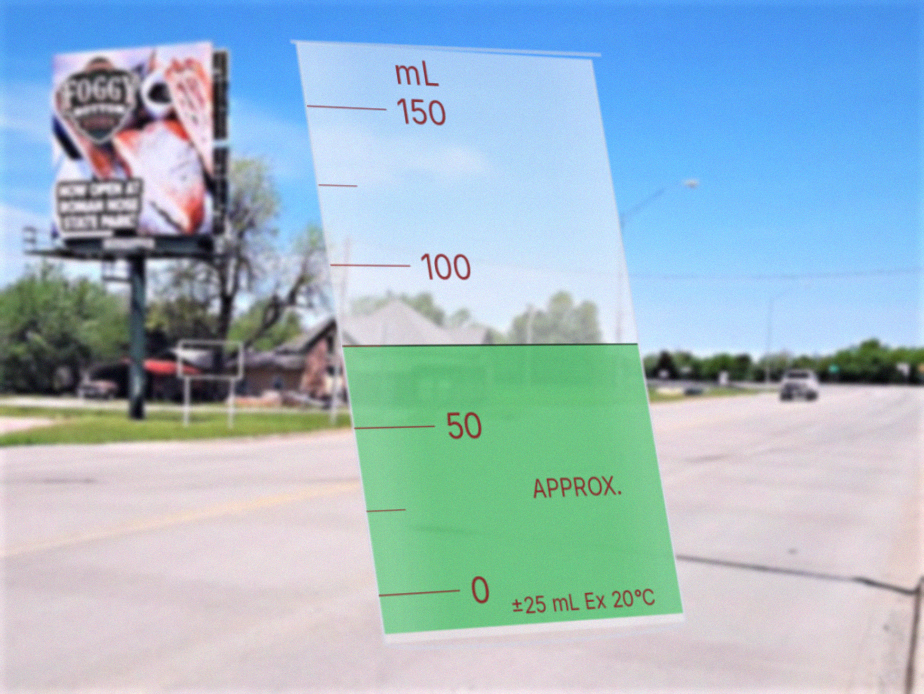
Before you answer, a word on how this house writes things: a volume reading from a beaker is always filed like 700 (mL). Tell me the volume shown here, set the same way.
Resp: 75 (mL)
